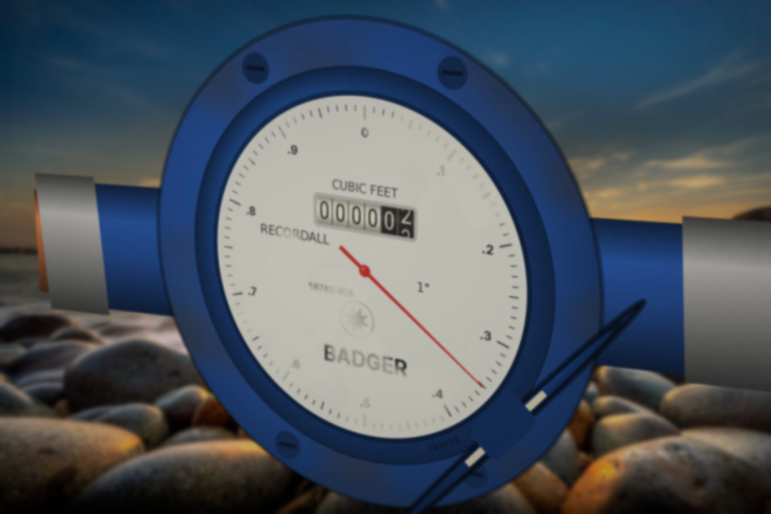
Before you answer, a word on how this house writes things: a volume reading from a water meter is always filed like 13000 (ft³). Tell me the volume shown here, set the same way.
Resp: 2.35 (ft³)
